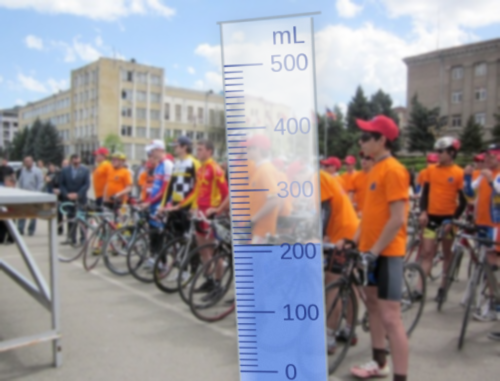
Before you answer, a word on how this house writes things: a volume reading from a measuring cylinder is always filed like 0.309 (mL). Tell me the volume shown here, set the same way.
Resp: 210 (mL)
